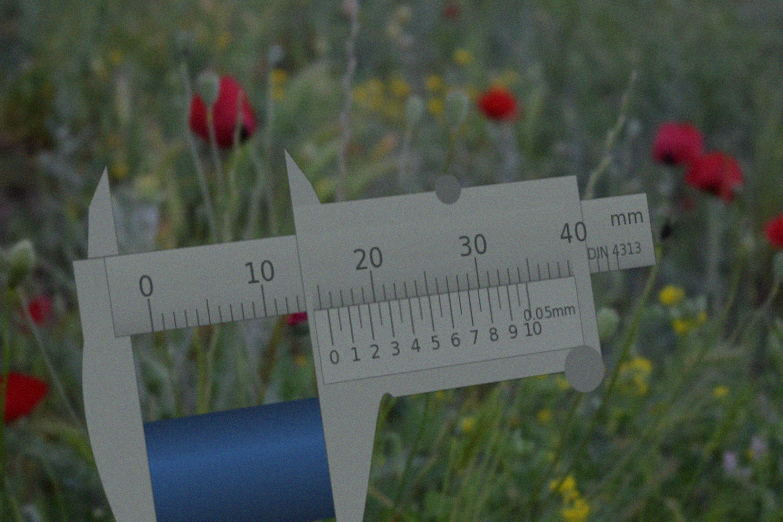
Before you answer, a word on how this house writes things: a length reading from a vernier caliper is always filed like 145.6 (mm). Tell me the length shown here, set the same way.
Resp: 15.6 (mm)
